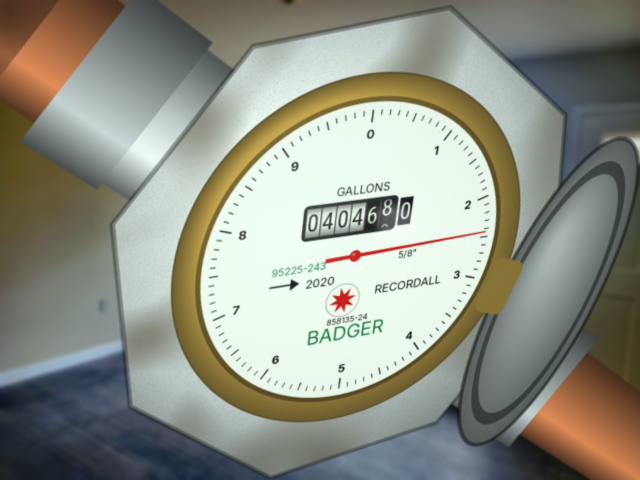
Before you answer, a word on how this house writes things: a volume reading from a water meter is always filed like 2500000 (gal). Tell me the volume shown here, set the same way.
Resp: 404682.4 (gal)
